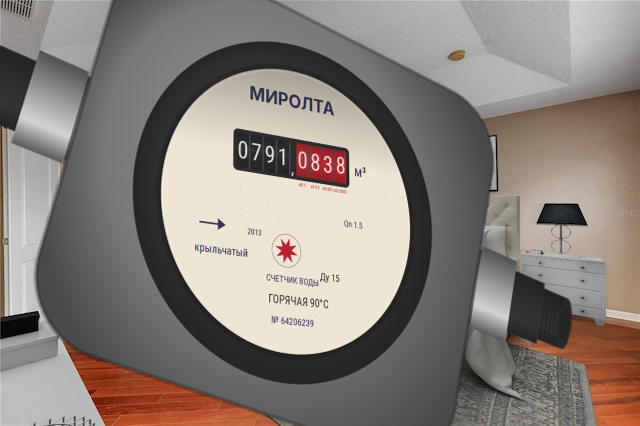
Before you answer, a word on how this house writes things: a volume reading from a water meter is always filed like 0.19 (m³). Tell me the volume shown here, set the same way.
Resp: 791.0838 (m³)
